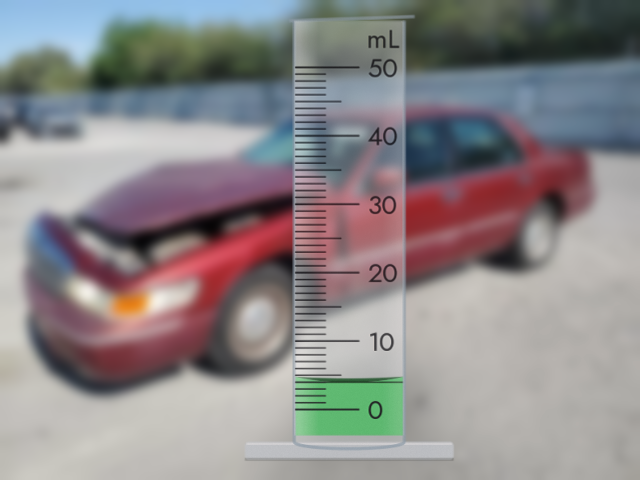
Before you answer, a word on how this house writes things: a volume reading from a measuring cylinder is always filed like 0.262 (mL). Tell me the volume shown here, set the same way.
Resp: 4 (mL)
